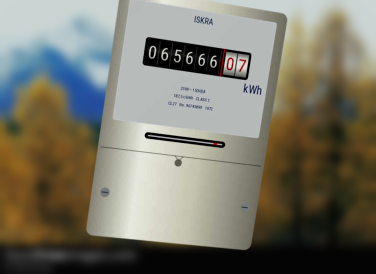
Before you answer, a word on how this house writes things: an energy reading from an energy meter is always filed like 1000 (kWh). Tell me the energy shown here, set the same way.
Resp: 65666.07 (kWh)
